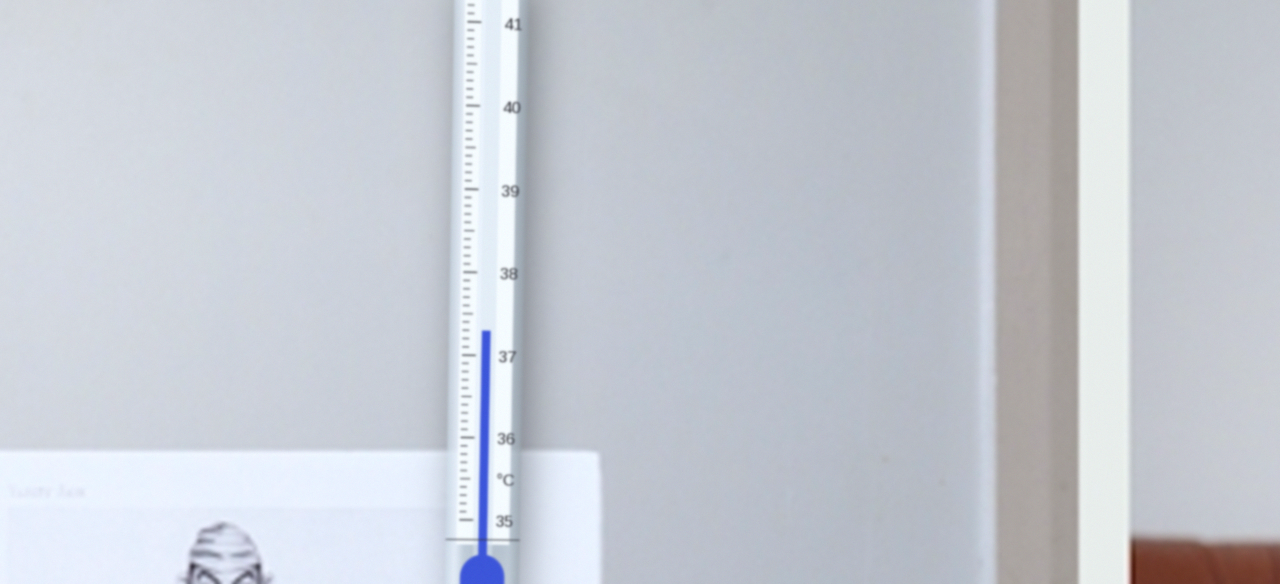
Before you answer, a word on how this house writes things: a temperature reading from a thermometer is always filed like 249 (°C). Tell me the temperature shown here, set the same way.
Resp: 37.3 (°C)
